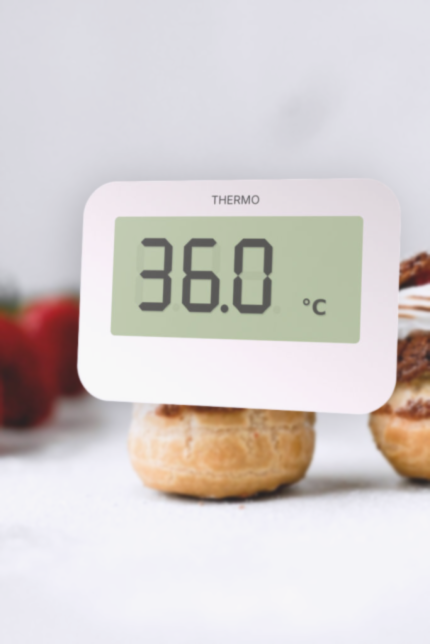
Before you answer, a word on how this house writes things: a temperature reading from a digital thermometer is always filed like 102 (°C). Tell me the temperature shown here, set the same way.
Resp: 36.0 (°C)
